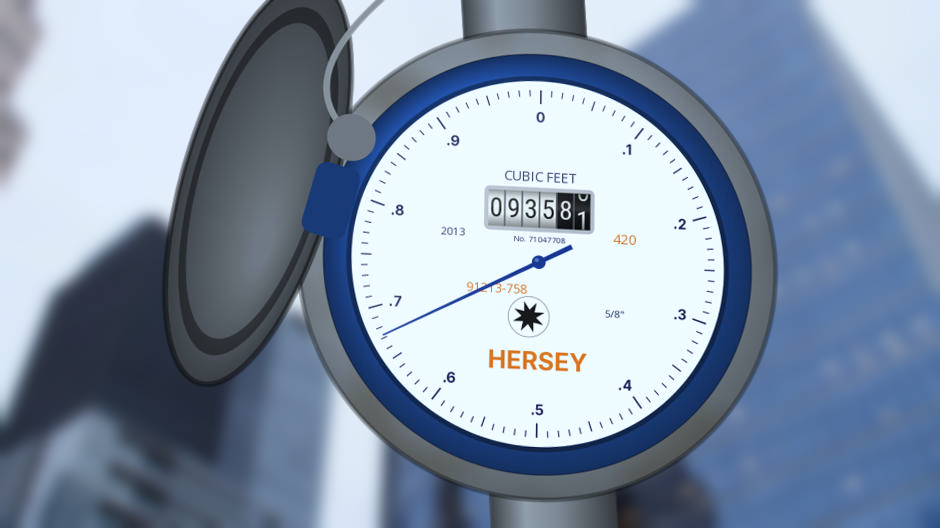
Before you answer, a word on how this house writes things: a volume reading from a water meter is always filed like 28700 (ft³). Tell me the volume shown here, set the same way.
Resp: 93580.67 (ft³)
